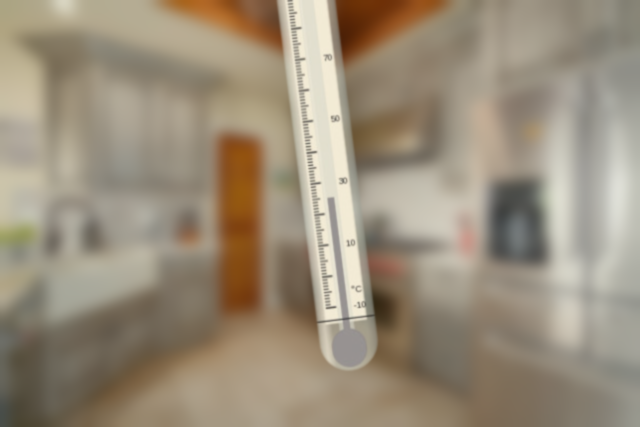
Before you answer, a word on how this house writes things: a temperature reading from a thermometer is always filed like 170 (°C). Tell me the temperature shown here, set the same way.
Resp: 25 (°C)
